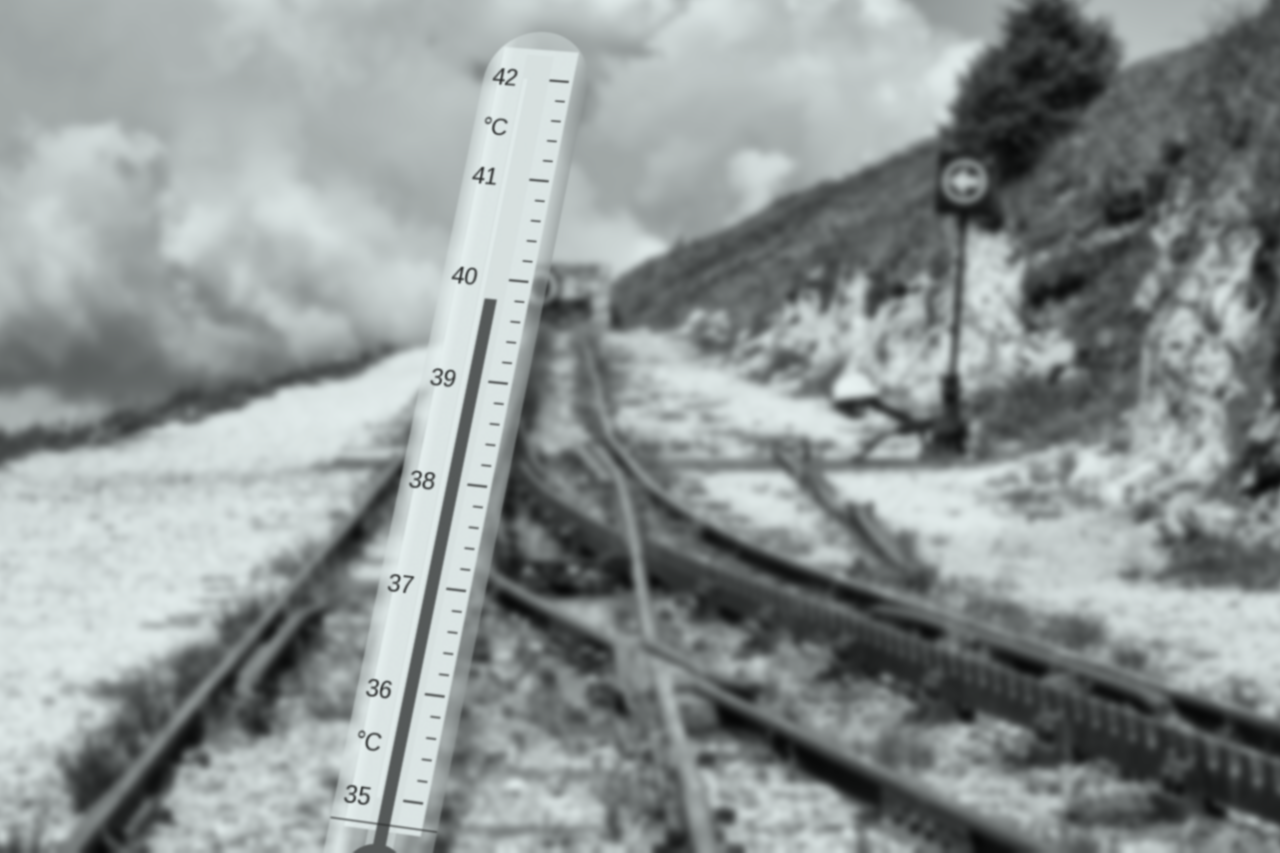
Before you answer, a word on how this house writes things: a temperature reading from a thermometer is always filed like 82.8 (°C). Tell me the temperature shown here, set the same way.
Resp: 39.8 (°C)
